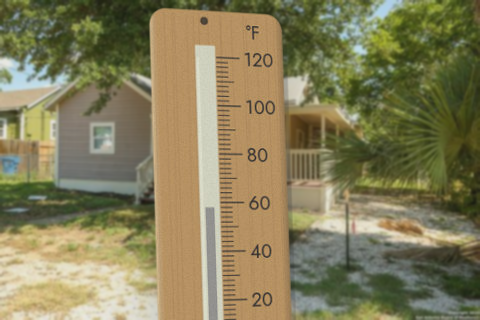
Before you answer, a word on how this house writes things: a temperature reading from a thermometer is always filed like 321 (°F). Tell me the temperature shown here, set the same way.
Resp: 58 (°F)
